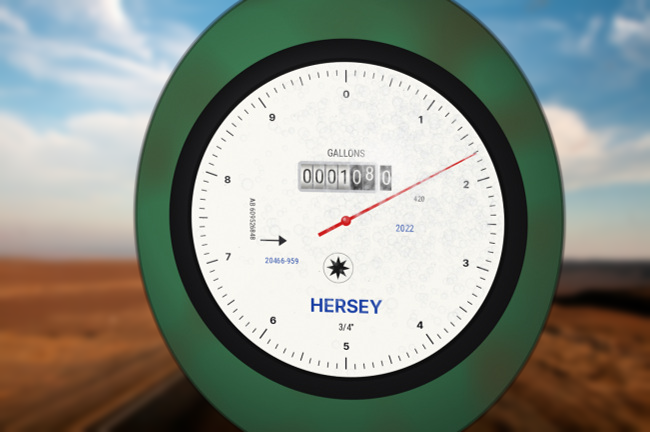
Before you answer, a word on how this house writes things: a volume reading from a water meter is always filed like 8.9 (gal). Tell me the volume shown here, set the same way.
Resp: 1081.7 (gal)
